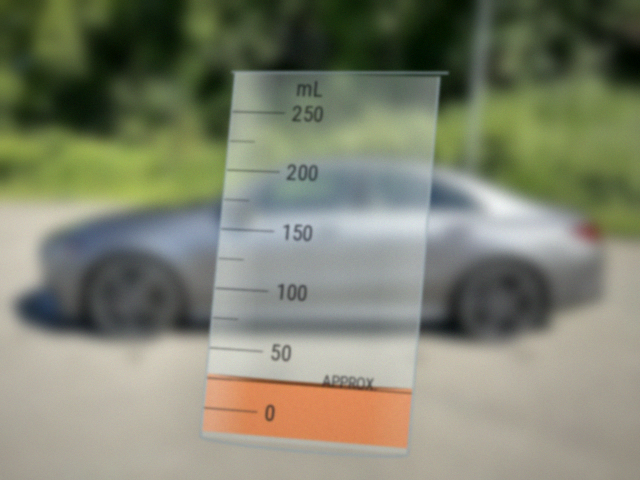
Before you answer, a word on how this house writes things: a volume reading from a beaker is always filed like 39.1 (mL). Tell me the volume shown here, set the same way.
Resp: 25 (mL)
